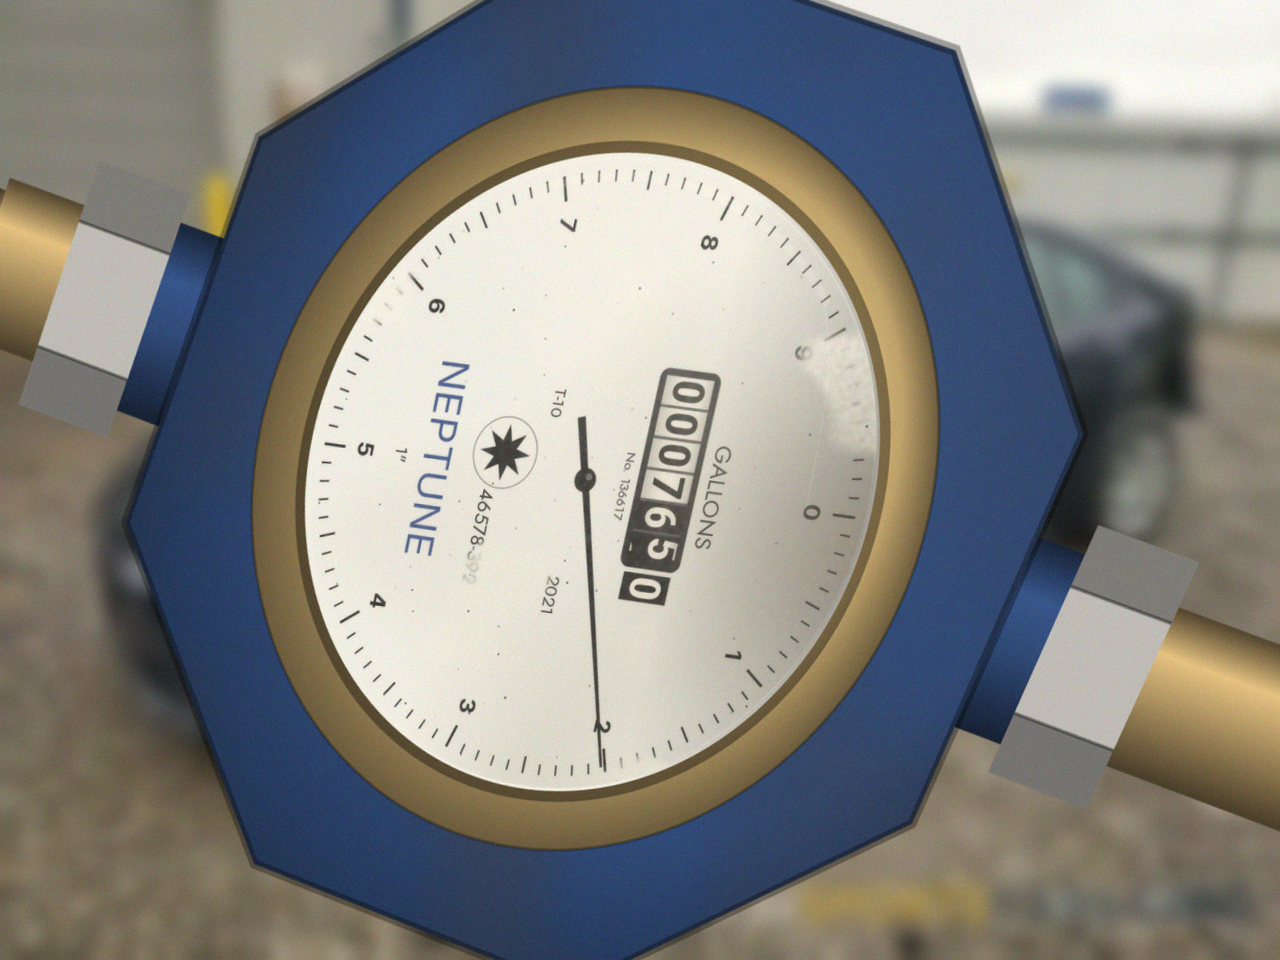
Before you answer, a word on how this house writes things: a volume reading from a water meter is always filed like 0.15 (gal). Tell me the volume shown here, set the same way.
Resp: 7652.0 (gal)
